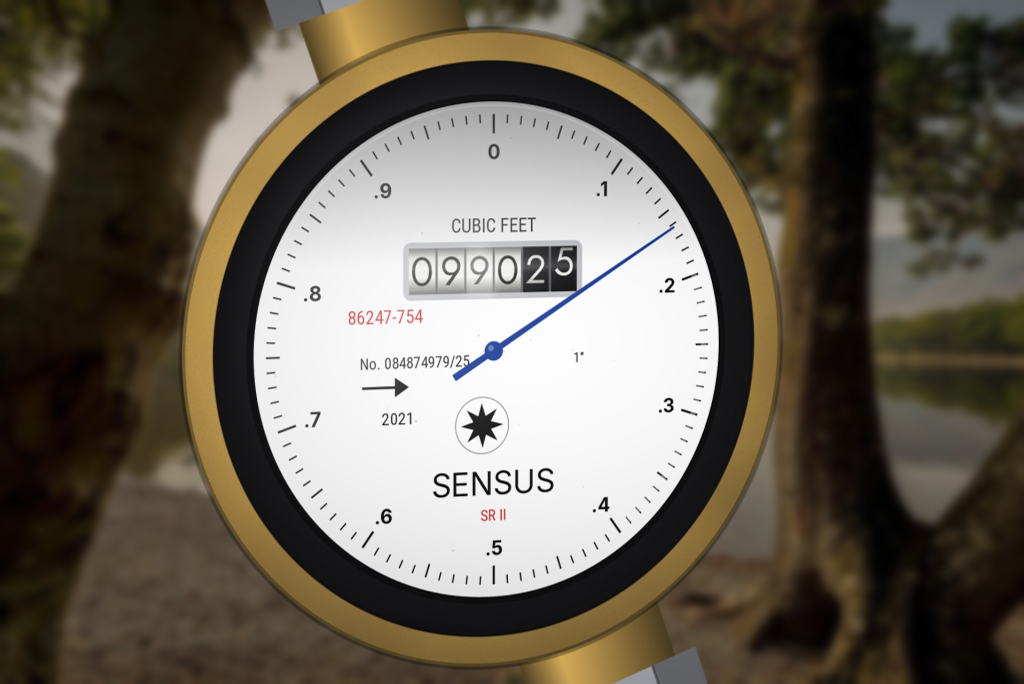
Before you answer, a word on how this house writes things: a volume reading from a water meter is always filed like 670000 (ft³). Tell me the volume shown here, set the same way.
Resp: 99025.16 (ft³)
